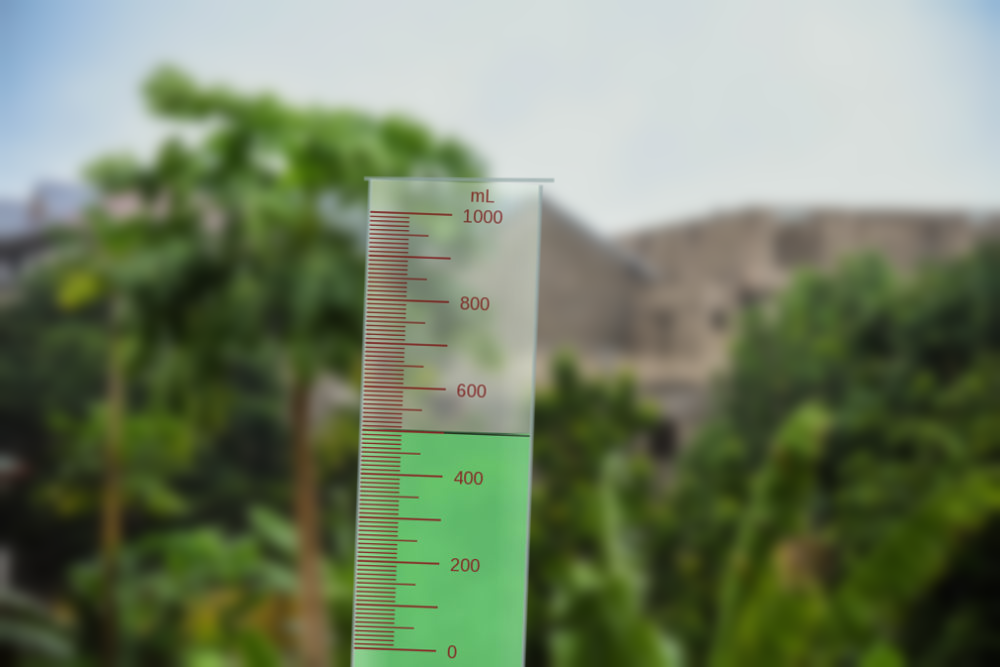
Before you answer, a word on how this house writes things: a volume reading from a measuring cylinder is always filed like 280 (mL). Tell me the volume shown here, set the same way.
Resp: 500 (mL)
